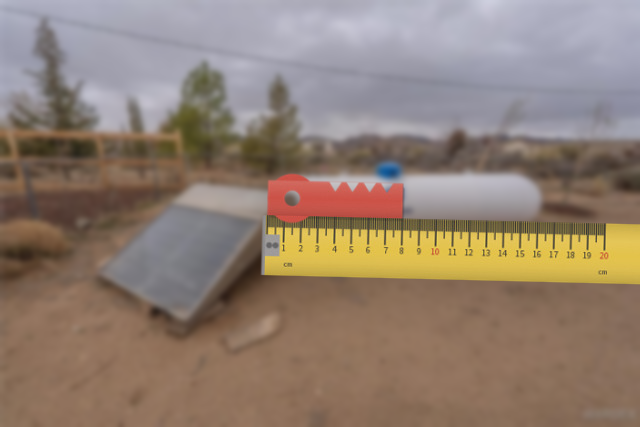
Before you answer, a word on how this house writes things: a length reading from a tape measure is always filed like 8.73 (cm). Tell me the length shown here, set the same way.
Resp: 8 (cm)
